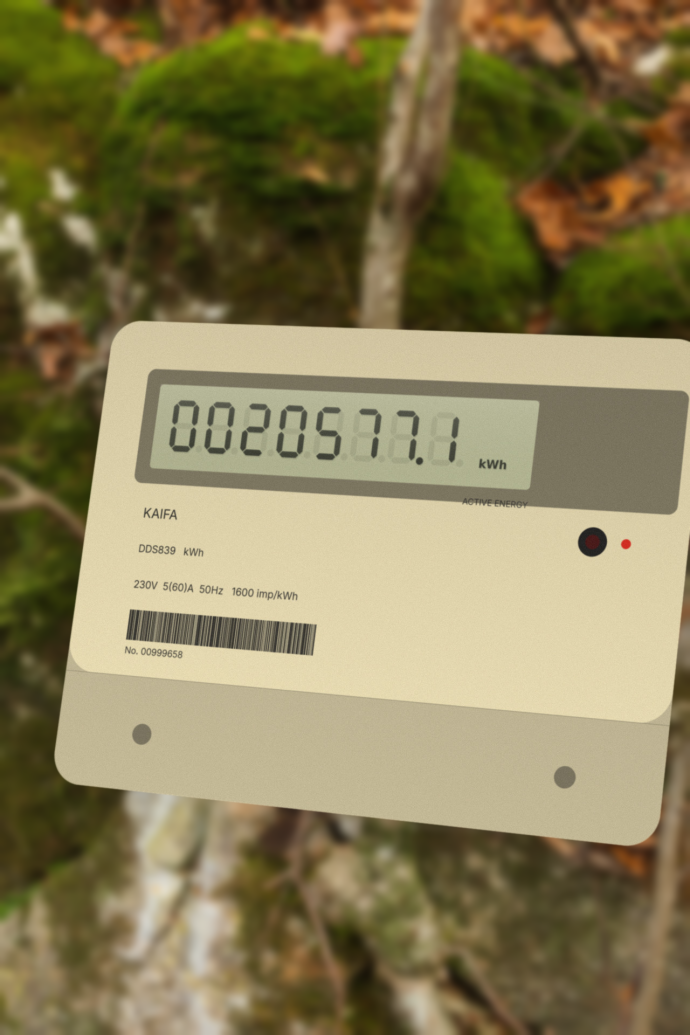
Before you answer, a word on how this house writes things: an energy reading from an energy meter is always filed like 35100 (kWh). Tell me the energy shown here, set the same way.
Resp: 20577.1 (kWh)
